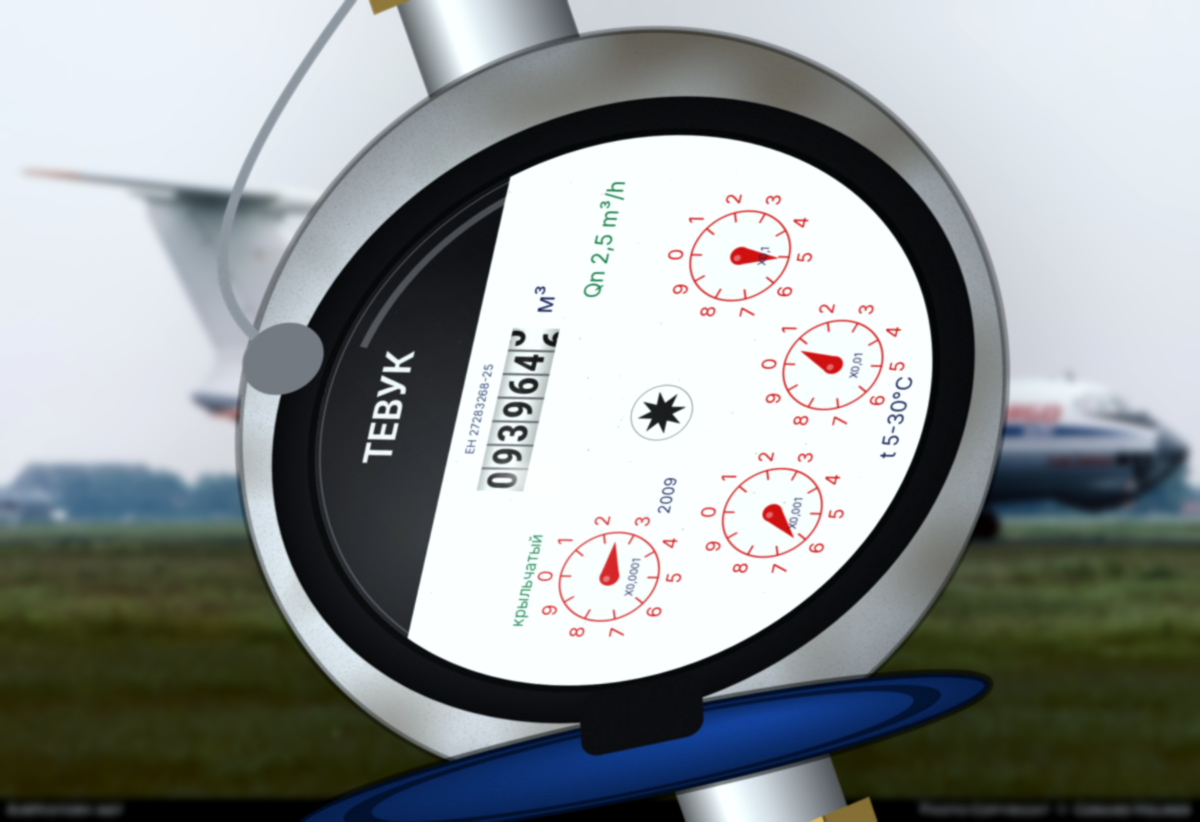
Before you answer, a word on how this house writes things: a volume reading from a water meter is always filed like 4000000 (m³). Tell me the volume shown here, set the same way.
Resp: 939645.5062 (m³)
